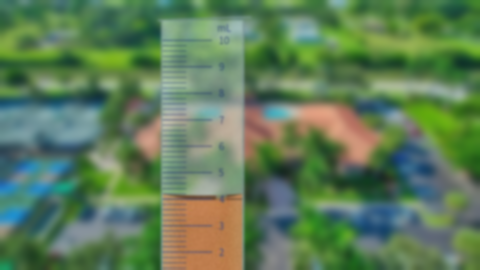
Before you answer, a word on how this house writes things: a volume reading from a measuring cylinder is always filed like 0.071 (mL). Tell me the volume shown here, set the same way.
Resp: 4 (mL)
